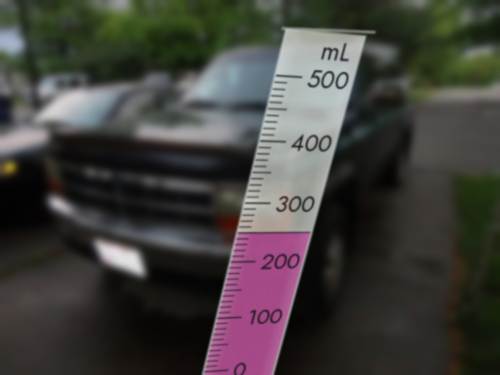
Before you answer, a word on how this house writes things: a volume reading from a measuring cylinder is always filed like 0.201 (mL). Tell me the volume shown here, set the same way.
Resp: 250 (mL)
